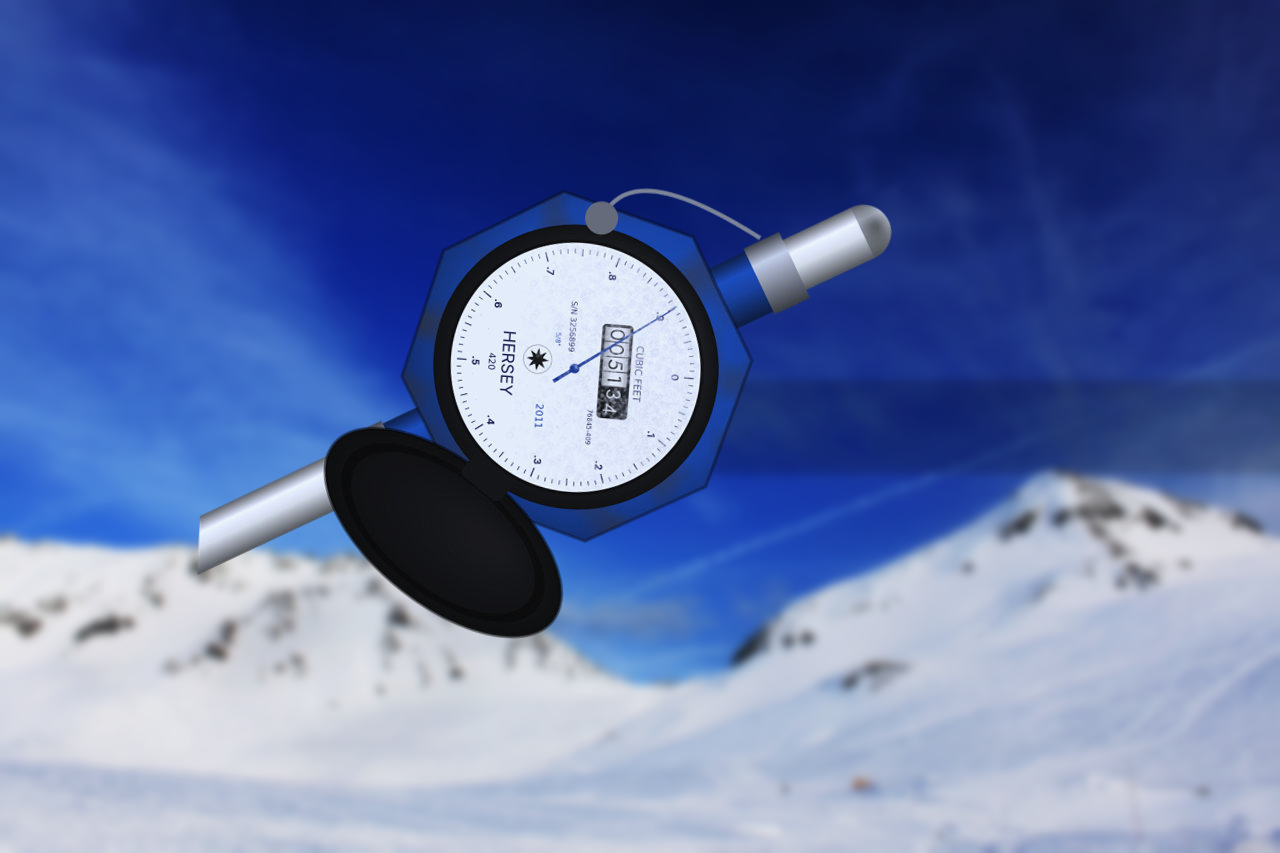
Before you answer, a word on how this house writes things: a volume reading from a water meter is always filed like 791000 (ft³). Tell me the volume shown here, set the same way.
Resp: 5133.90 (ft³)
